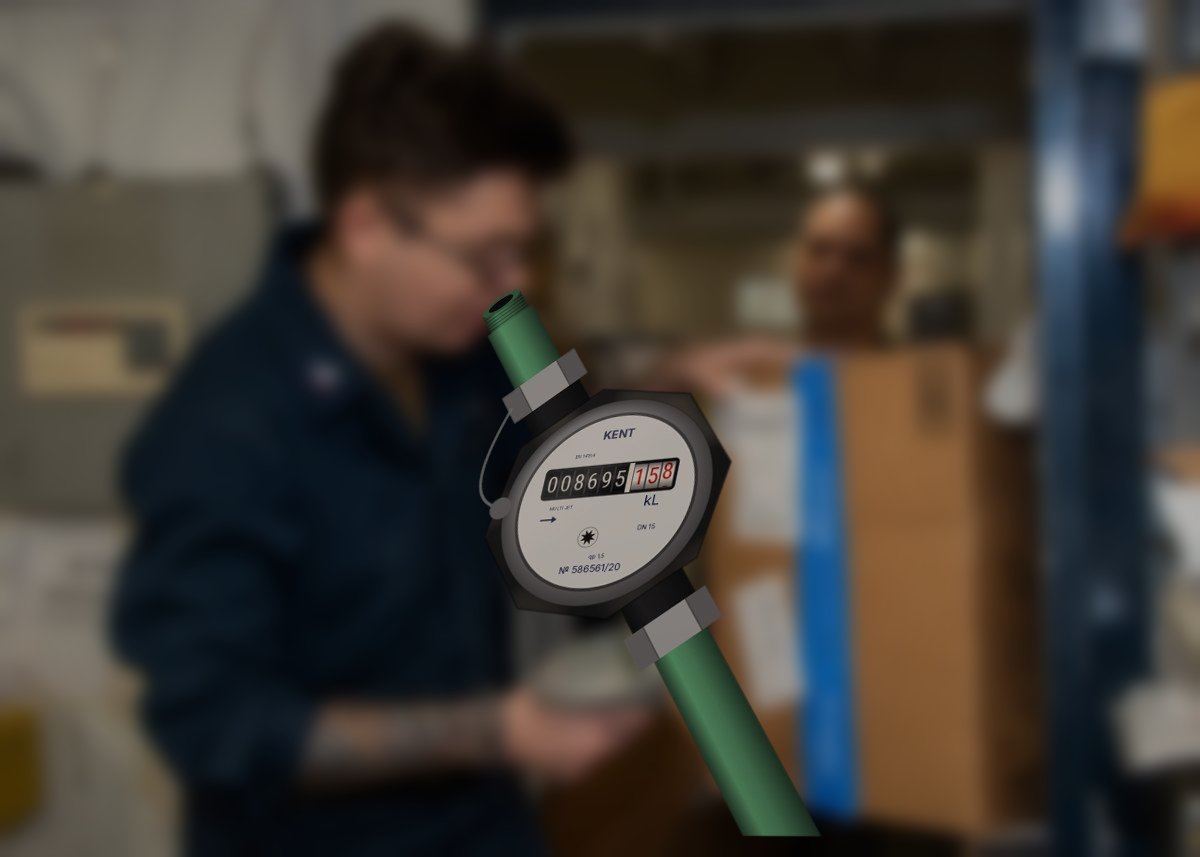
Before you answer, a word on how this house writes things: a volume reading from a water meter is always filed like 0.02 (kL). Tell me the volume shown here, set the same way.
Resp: 8695.158 (kL)
